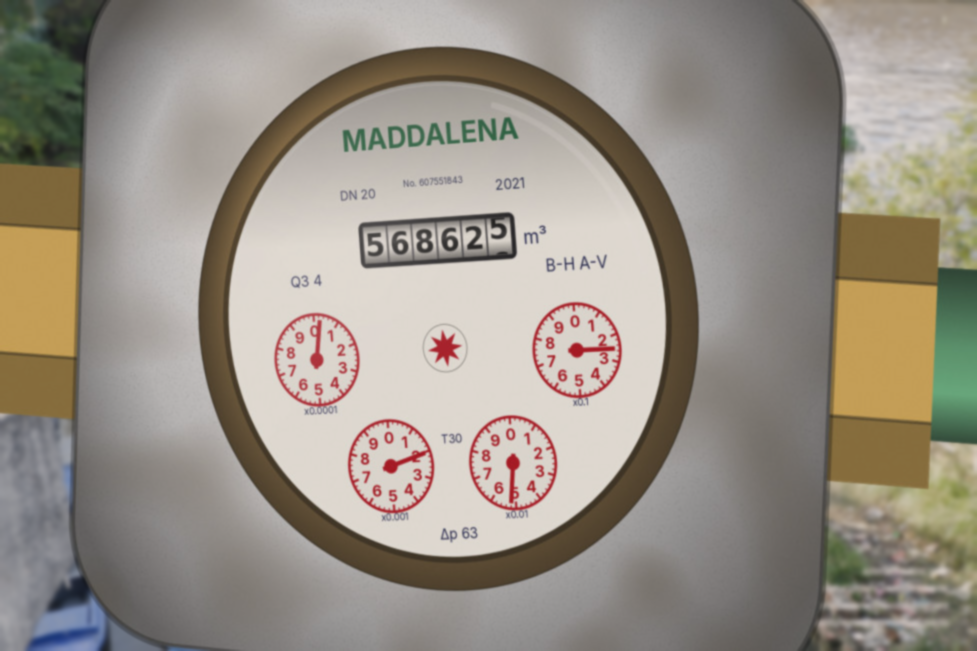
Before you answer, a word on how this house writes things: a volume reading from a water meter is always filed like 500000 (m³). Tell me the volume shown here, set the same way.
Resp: 568625.2520 (m³)
